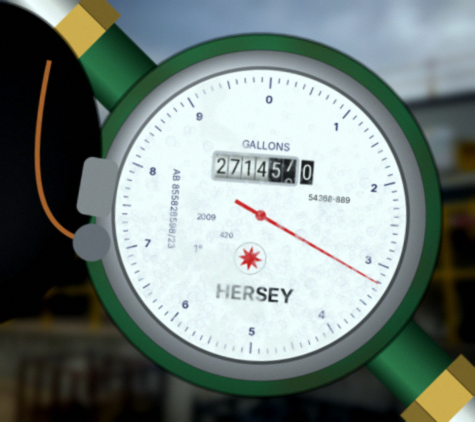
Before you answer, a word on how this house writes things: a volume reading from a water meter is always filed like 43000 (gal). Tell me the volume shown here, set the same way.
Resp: 2714573.2 (gal)
